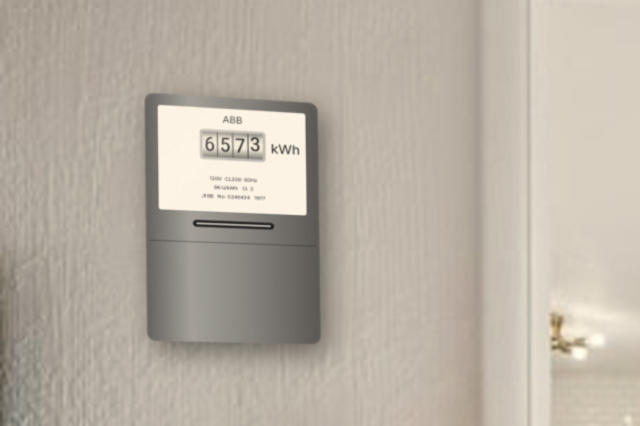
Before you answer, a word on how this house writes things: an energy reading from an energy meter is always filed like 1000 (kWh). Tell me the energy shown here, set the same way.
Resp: 6573 (kWh)
